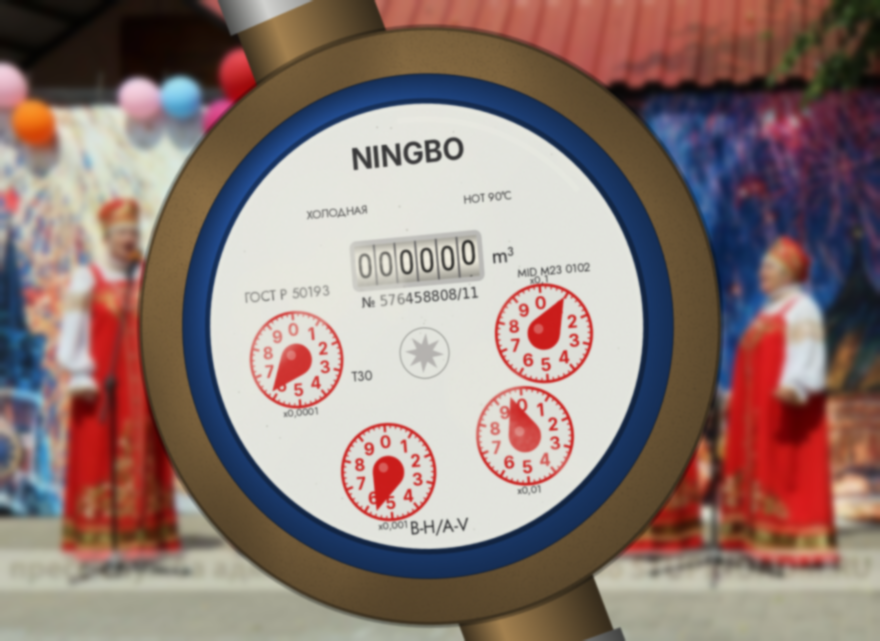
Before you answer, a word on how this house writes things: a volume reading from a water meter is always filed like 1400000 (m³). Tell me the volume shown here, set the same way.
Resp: 0.0956 (m³)
